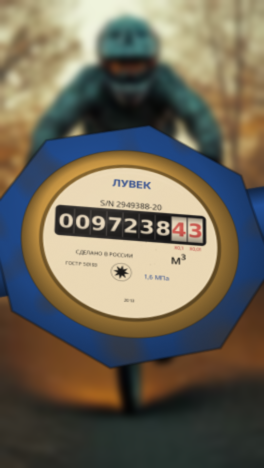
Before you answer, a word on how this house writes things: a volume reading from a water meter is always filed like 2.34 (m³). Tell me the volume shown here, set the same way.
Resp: 97238.43 (m³)
